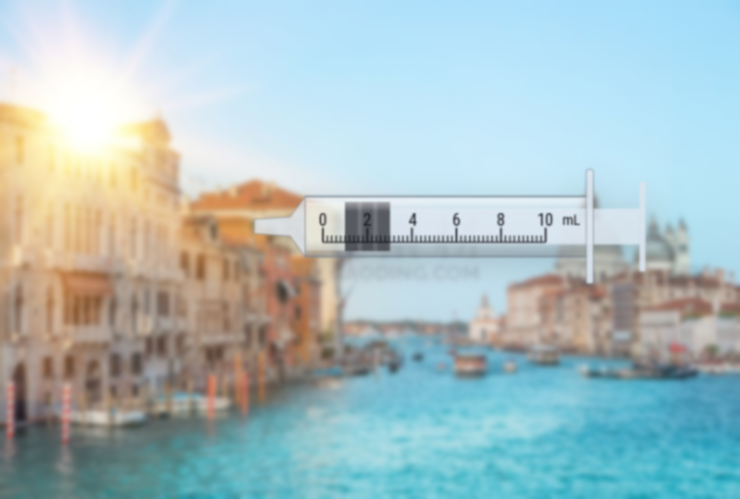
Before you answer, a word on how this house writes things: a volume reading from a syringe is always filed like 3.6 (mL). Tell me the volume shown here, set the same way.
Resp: 1 (mL)
